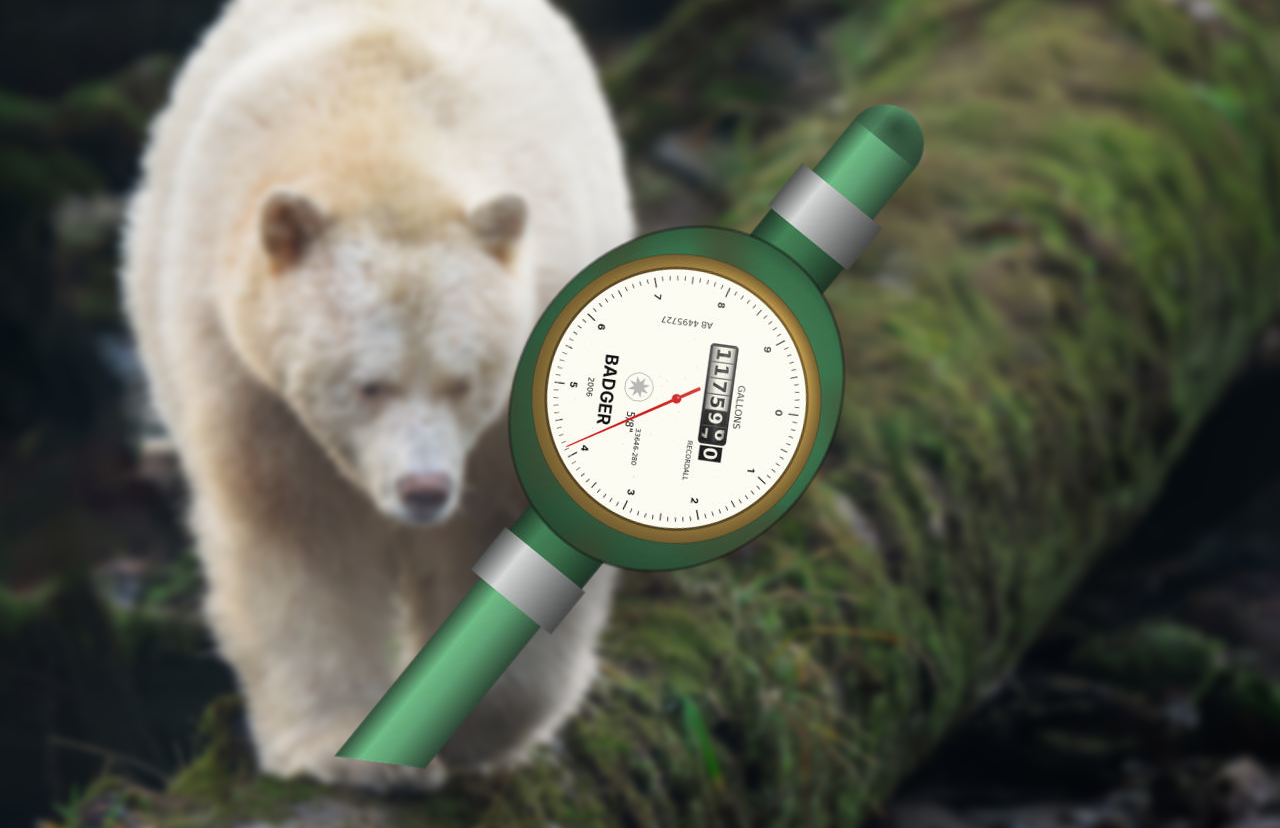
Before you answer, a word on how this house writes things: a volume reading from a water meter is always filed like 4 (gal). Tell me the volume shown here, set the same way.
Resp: 1175964.1 (gal)
